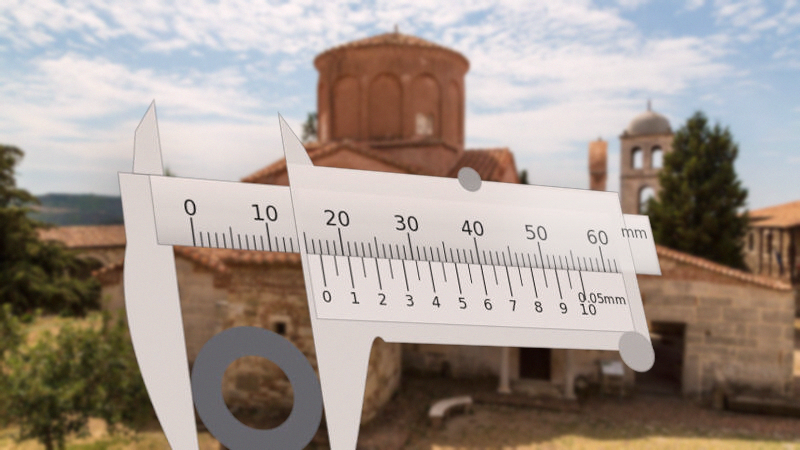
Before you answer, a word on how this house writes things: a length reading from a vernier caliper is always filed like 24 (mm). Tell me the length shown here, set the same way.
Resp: 16.8 (mm)
